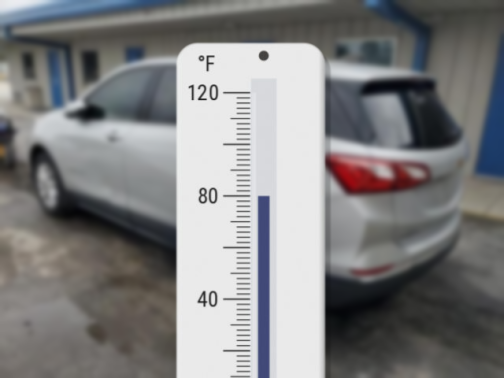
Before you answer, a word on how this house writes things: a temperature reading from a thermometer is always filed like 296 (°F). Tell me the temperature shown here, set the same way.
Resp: 80 (°F)
